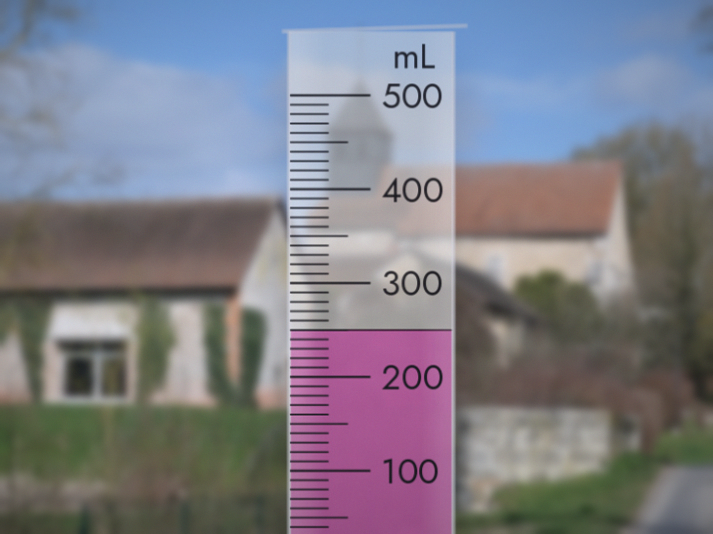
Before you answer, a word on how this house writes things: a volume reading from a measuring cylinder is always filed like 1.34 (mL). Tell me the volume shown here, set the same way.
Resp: 250 (mL)
